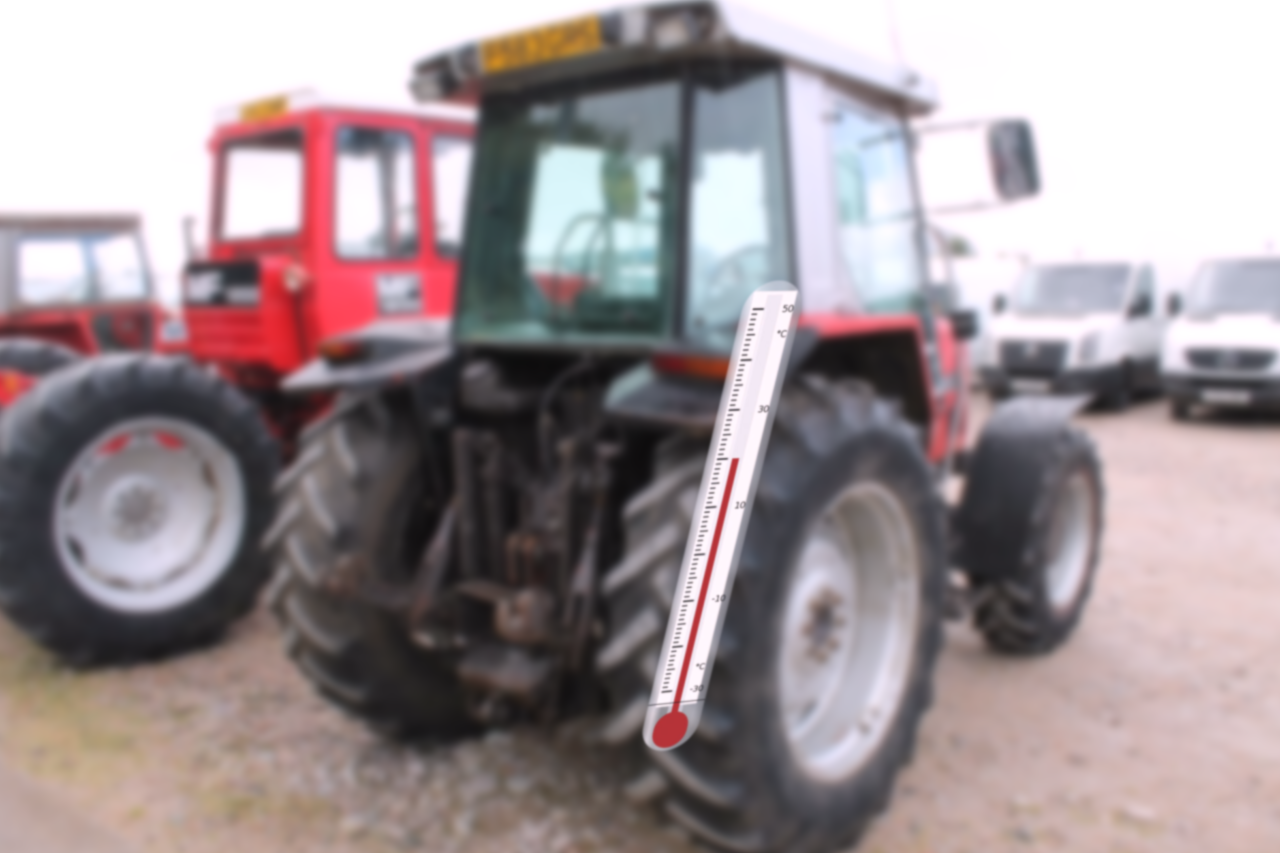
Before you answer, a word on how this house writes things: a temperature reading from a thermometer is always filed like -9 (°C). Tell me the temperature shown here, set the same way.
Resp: 20 (°C)
